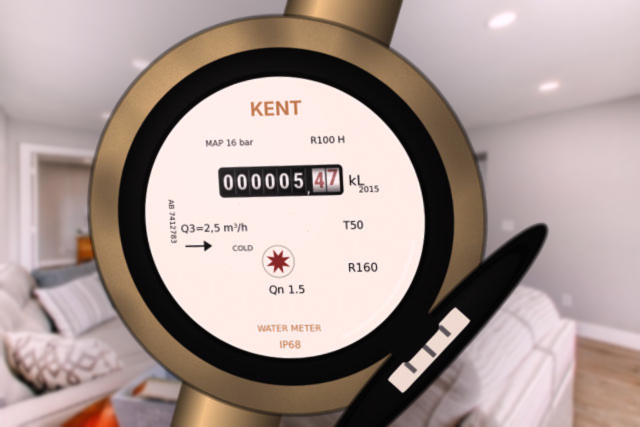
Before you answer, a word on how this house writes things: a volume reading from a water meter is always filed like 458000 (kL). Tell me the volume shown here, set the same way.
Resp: 5.47 (kL)
